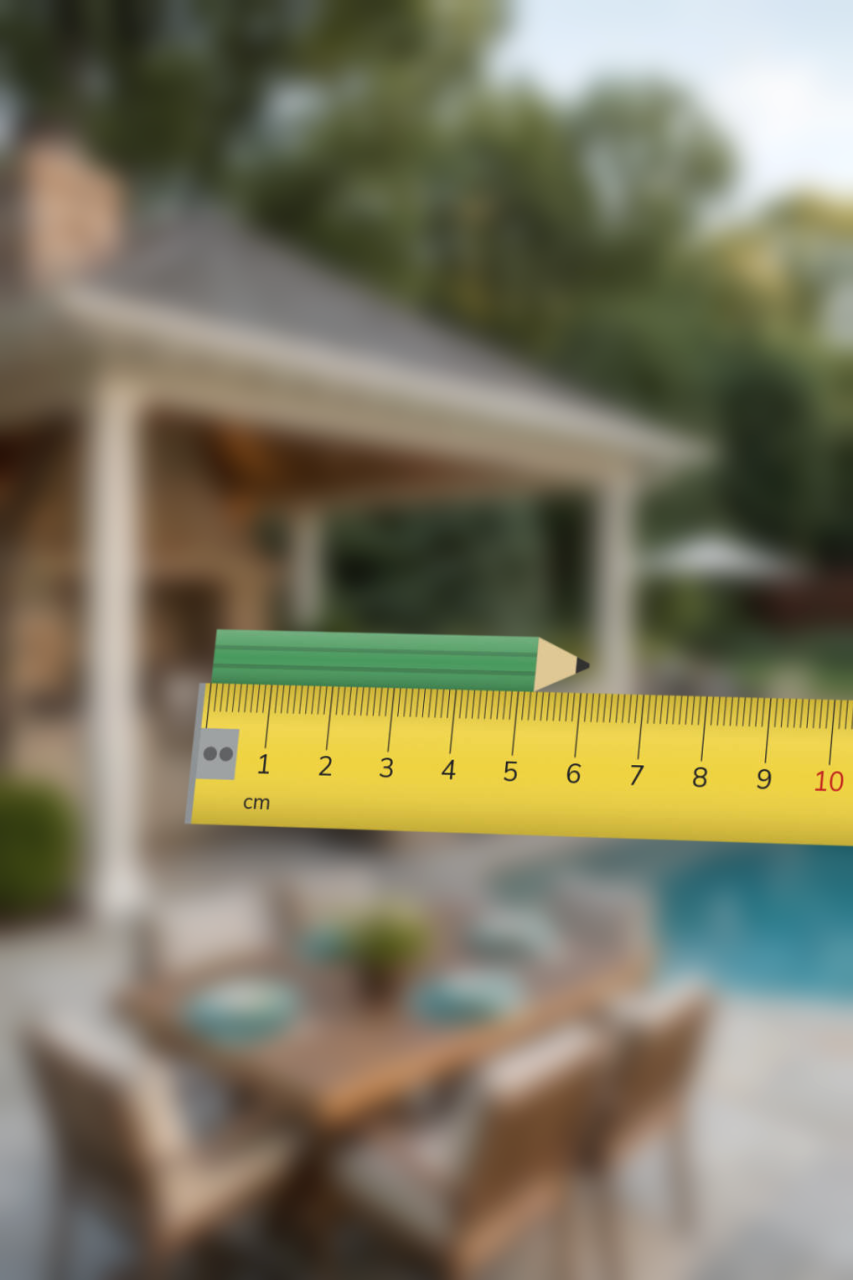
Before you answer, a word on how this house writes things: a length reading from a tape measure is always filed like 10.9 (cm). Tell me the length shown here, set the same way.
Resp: 6.1 (cm)
